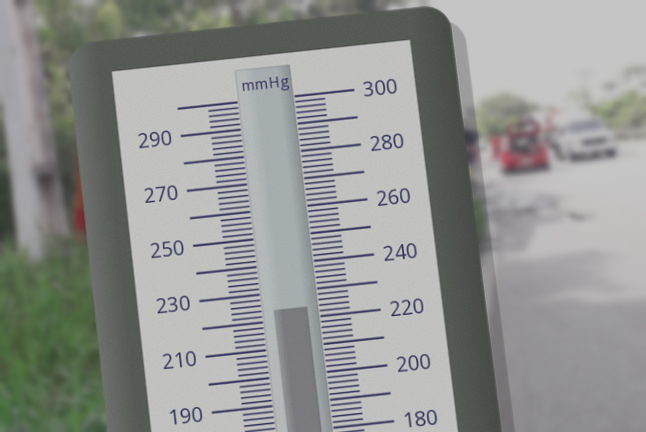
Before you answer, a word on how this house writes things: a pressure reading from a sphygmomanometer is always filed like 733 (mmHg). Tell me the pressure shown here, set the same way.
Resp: 224 (mmHg)
